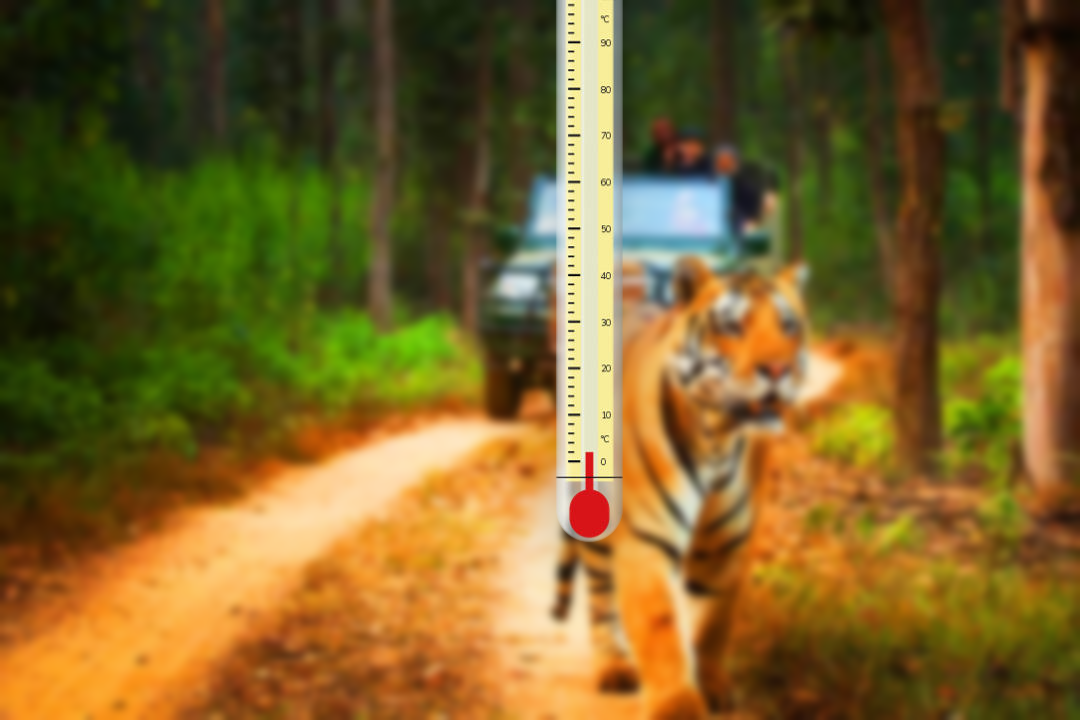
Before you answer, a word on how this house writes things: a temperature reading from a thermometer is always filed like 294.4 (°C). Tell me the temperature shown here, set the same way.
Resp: 2 (°C)
